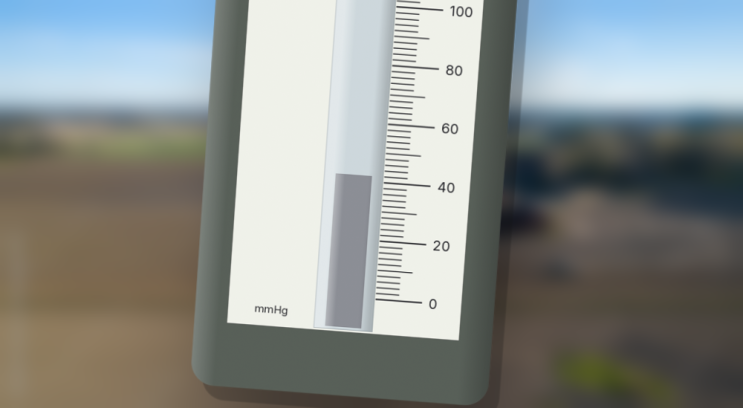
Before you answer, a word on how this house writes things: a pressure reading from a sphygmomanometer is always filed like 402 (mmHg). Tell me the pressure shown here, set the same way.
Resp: 42 (mmHg)
